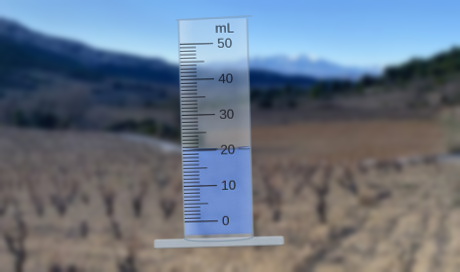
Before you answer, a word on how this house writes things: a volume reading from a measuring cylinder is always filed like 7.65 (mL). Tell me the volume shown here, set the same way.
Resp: 20 (mL)
